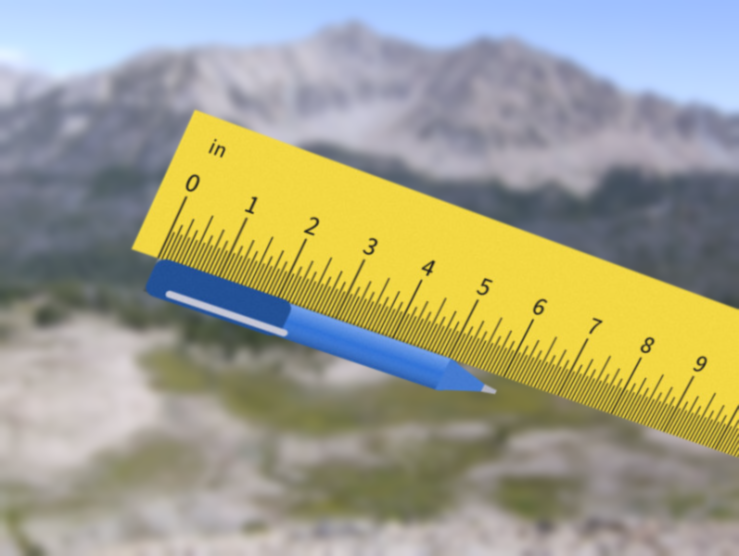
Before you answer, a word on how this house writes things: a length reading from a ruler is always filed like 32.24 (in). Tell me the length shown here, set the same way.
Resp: 6 (in)
